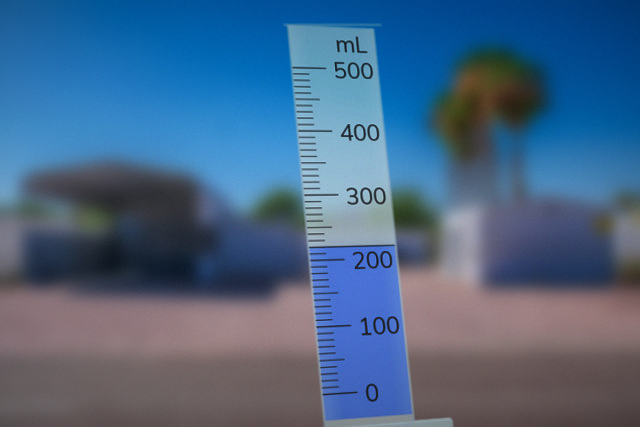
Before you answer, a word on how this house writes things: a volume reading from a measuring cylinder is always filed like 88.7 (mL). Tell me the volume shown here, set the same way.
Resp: 220 (mL)
